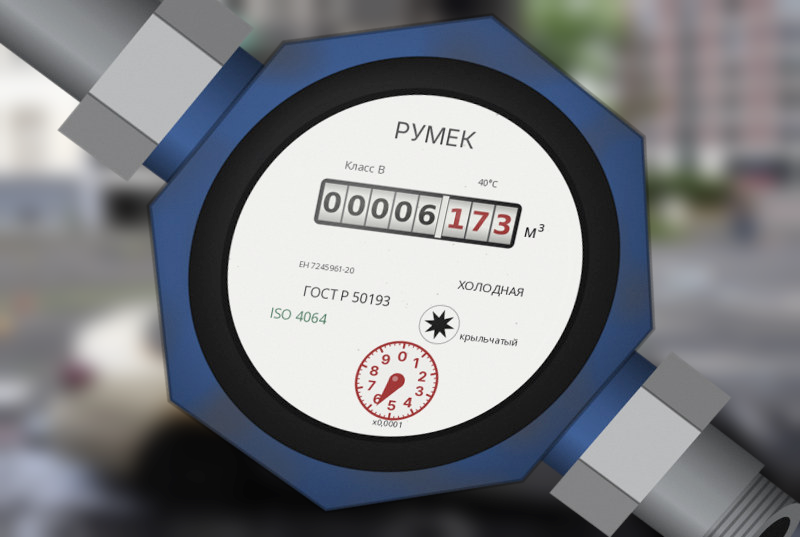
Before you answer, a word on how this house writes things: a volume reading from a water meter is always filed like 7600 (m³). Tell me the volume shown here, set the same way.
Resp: 6.1735 (m³)
